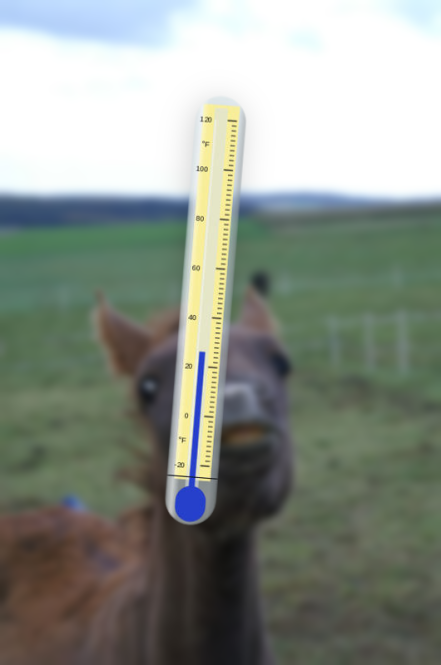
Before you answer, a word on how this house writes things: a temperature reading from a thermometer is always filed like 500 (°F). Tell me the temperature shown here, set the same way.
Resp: 26 (°F)
